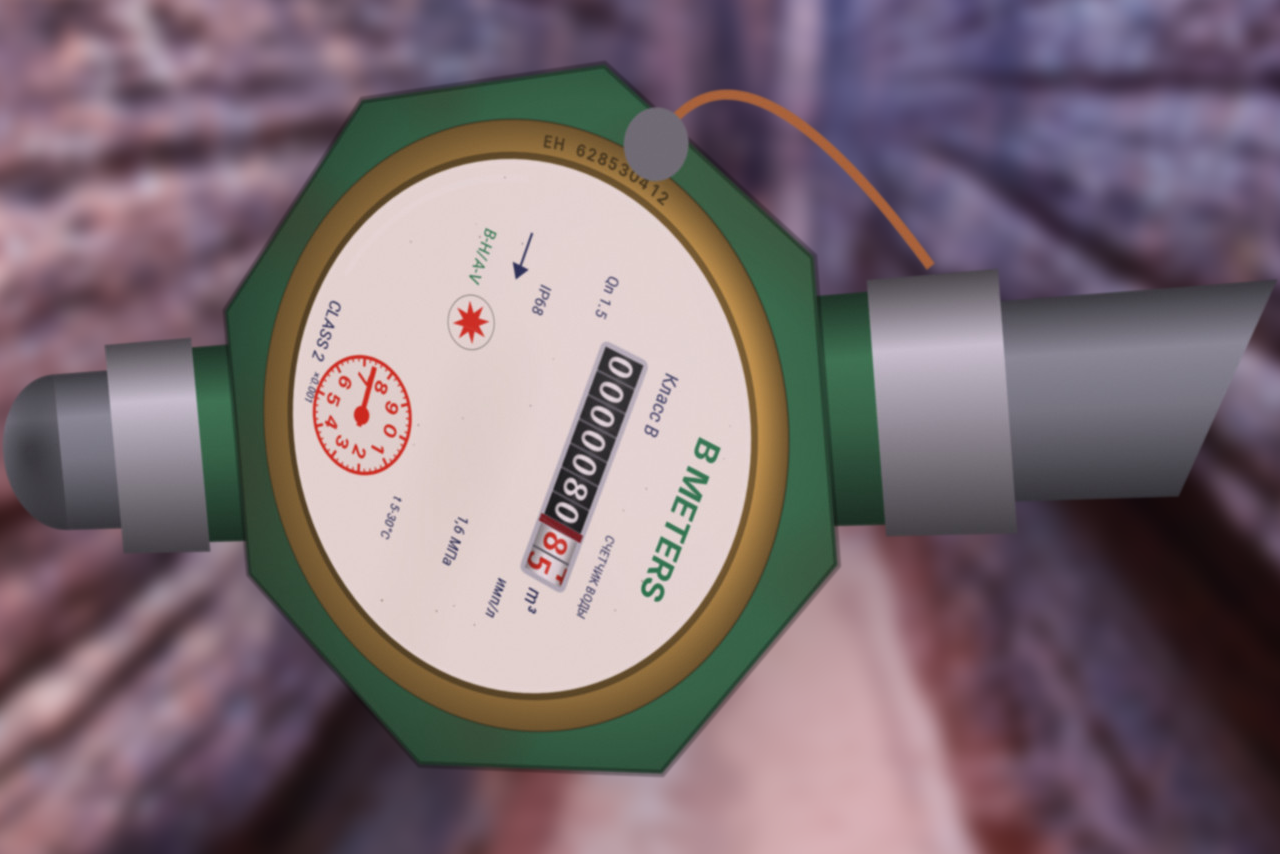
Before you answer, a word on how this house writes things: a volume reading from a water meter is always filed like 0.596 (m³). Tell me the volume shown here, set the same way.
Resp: 80.847 (m³)
